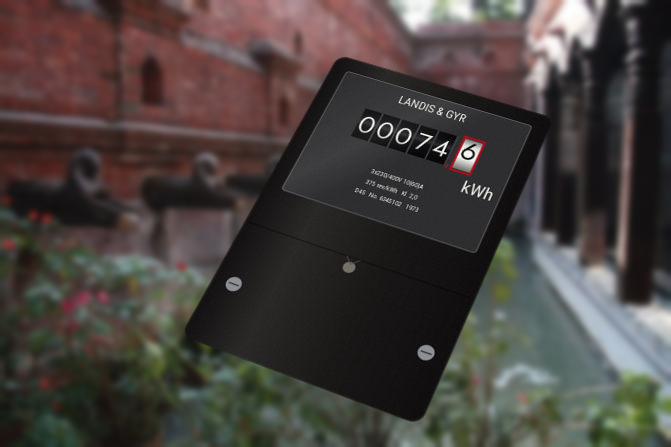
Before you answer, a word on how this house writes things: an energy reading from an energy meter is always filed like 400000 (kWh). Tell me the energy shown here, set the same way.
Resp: 74.6 (kWh)
